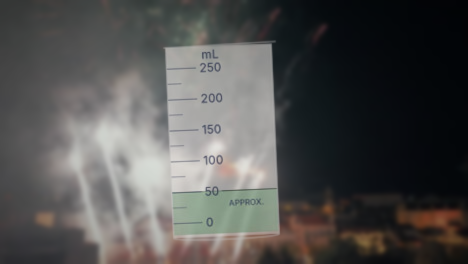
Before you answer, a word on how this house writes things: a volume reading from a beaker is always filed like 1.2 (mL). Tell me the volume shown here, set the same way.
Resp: 50 (mL)
